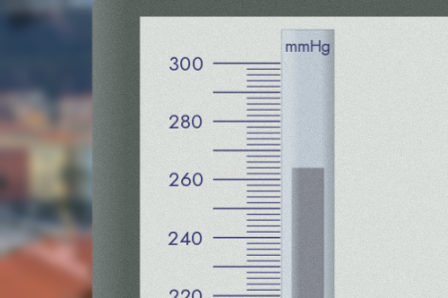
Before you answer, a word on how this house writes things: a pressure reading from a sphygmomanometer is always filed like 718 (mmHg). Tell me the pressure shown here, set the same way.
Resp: 264 (mmHg)
